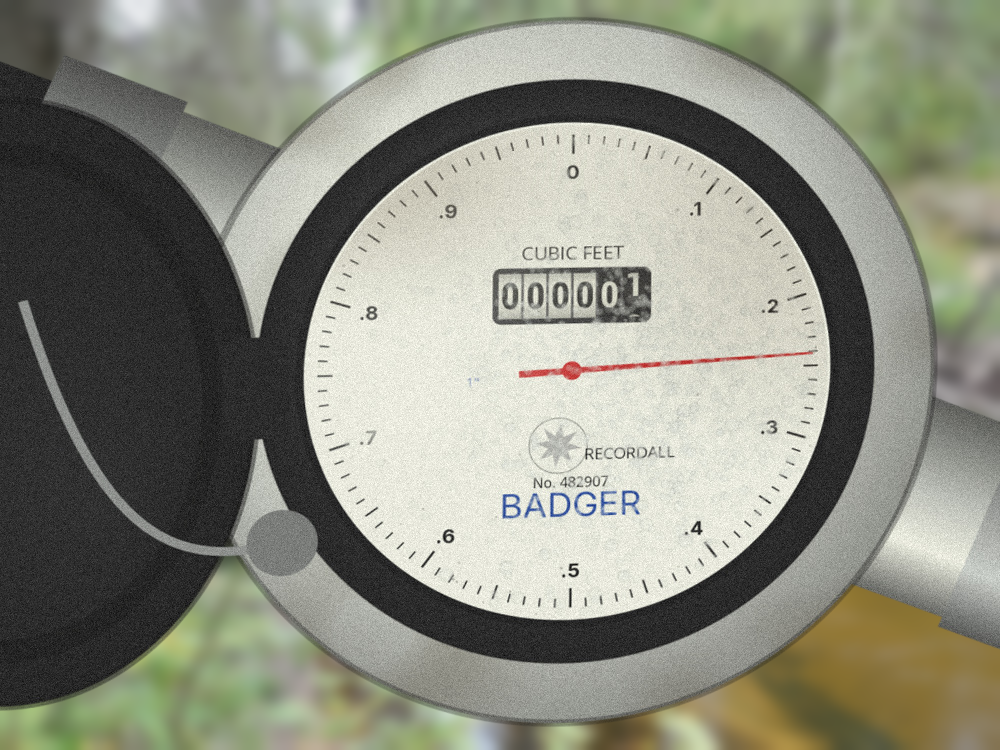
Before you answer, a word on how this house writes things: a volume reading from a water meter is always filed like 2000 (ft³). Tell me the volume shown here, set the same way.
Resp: 1.24 (ft³)
